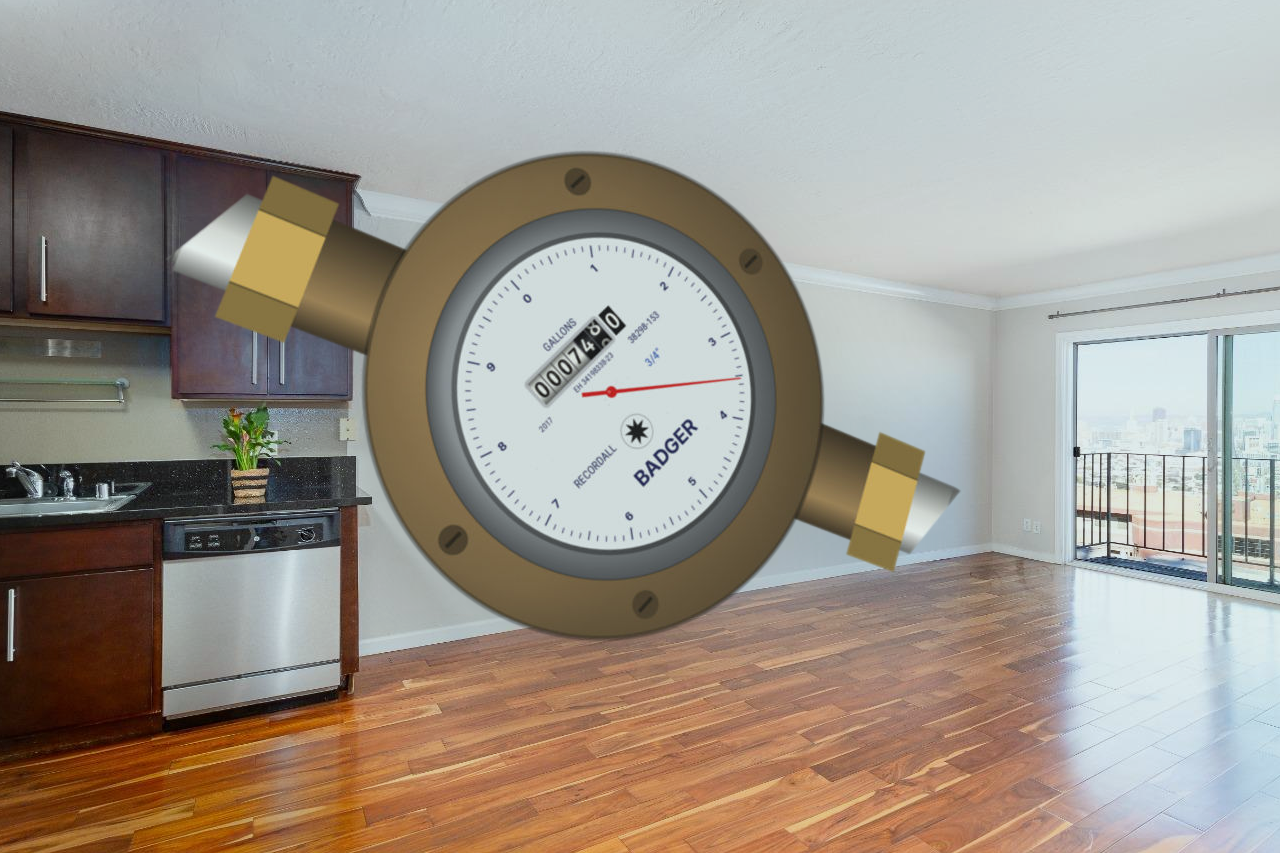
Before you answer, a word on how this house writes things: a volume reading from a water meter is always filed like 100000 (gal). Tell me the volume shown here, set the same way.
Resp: 7483.5 (gal)
